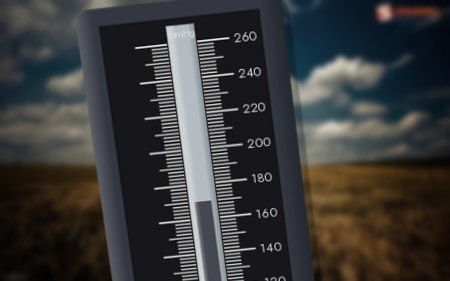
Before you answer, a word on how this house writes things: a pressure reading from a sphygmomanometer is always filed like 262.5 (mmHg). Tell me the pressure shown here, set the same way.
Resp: 170 (mmHg)
